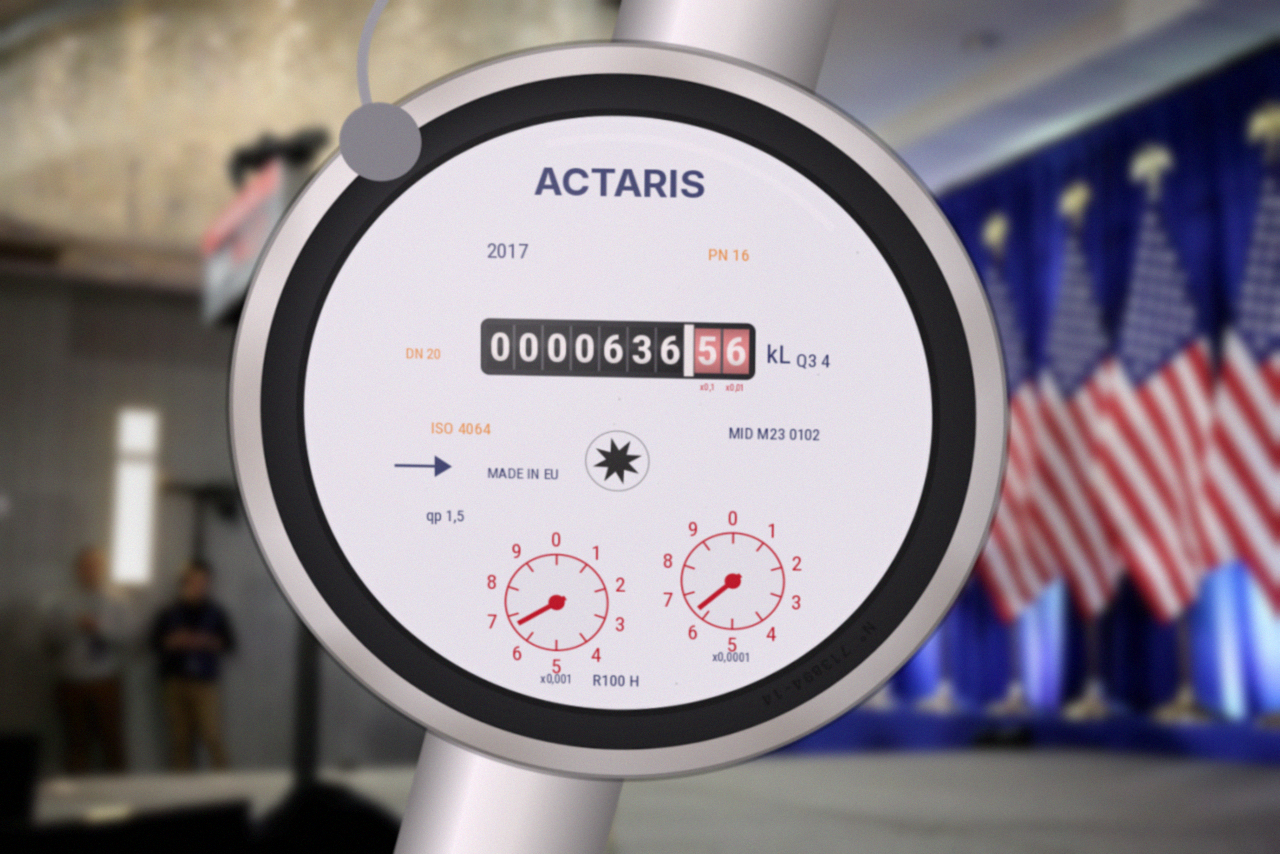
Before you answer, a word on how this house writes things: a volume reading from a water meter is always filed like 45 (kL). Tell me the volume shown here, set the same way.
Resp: 636.5666 (kL)
